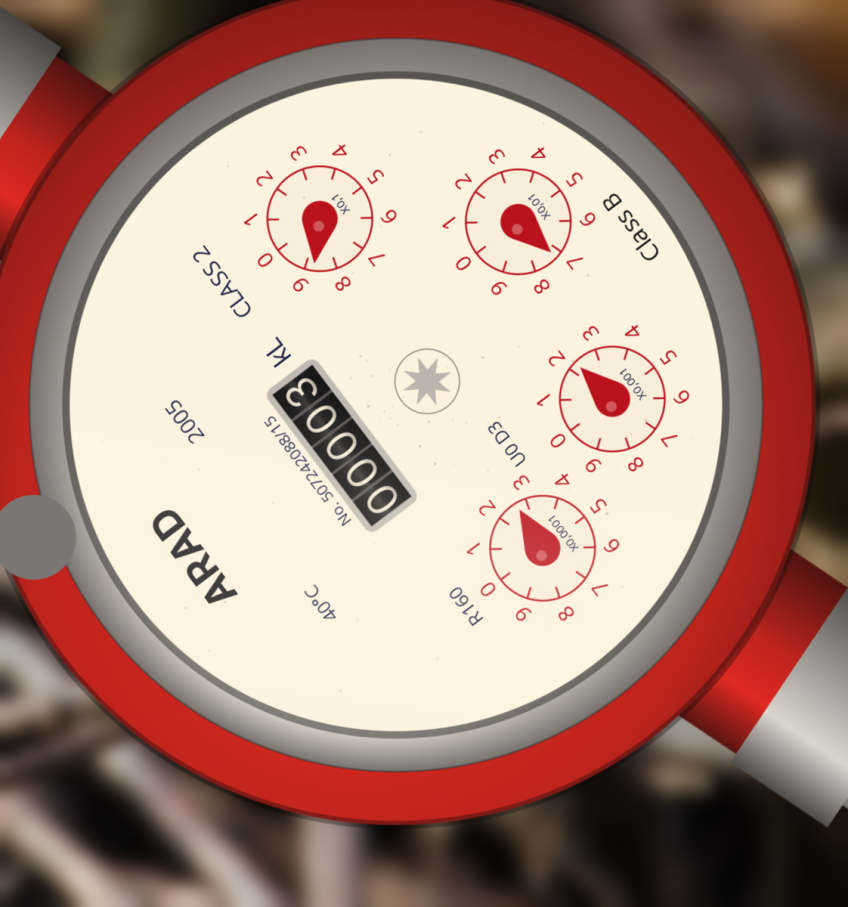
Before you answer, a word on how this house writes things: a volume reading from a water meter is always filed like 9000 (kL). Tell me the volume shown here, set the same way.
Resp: 3.8722 (kL)
